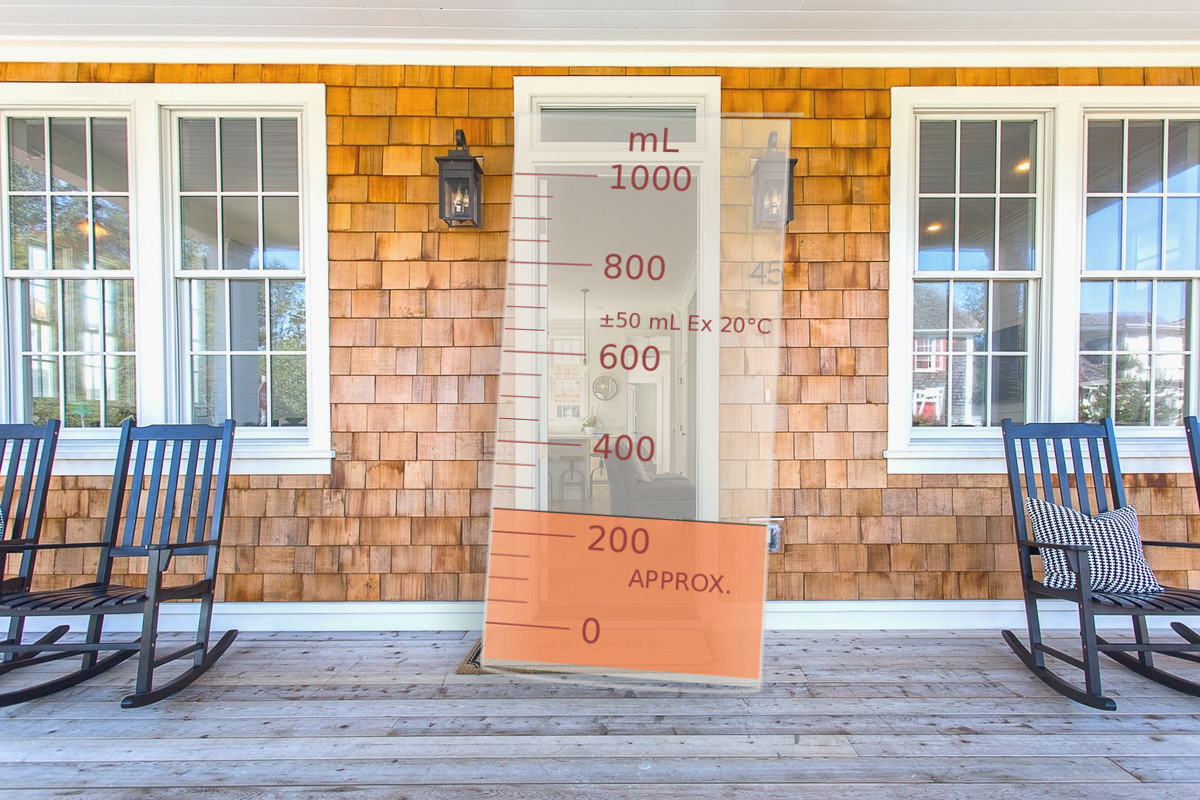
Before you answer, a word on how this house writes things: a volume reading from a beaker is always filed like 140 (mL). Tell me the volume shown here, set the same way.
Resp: 250 (mL)
